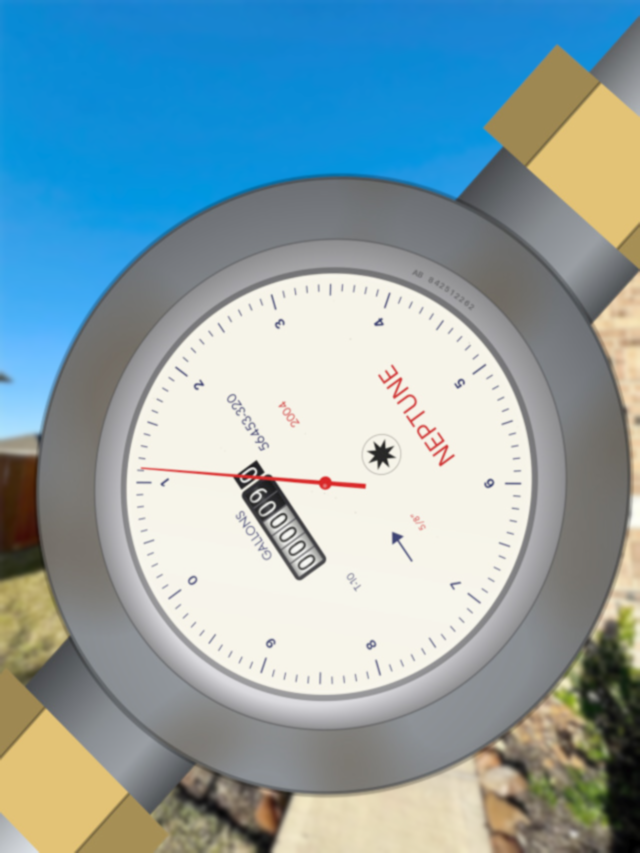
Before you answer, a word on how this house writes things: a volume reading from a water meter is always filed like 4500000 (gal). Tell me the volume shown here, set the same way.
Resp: 91.1 (gal)
